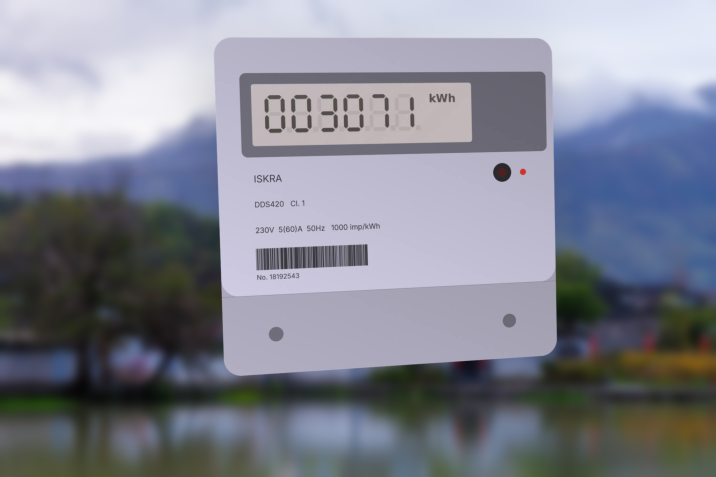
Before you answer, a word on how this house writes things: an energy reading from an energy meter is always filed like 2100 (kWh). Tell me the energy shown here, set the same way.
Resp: 3071 (kWh)
